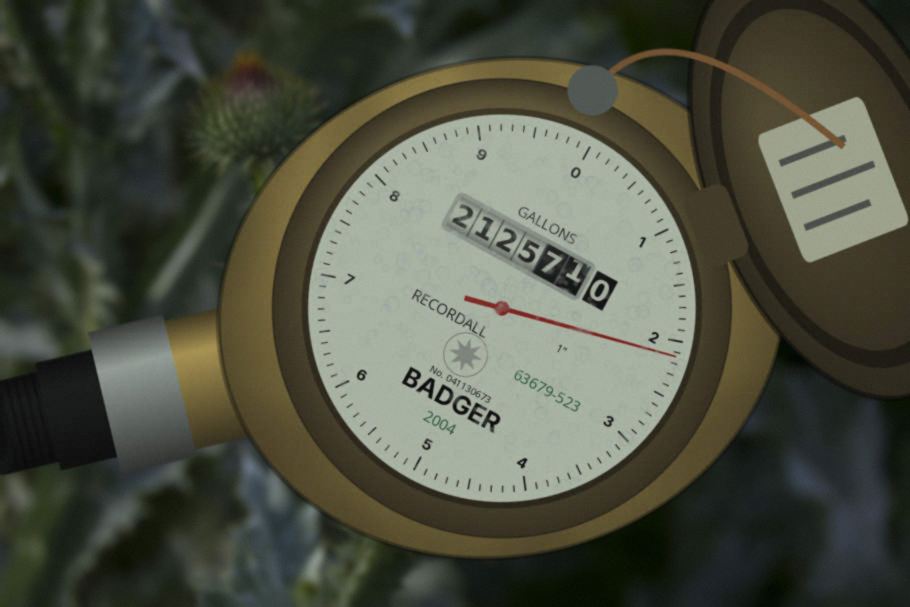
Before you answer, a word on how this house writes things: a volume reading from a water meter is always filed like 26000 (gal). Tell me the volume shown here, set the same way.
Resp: 2125712.1 (gal)
